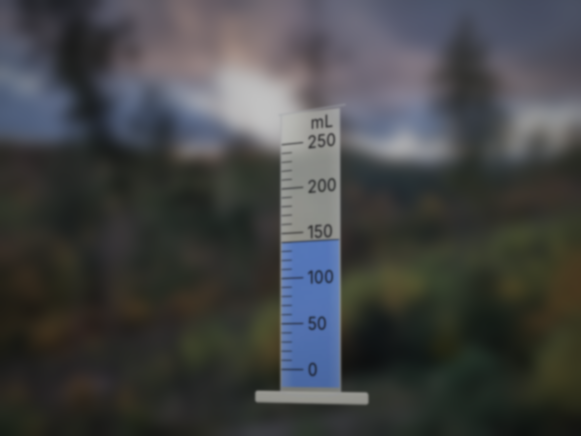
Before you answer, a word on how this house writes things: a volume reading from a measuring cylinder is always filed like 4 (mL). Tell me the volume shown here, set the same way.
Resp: 140 (mL)
